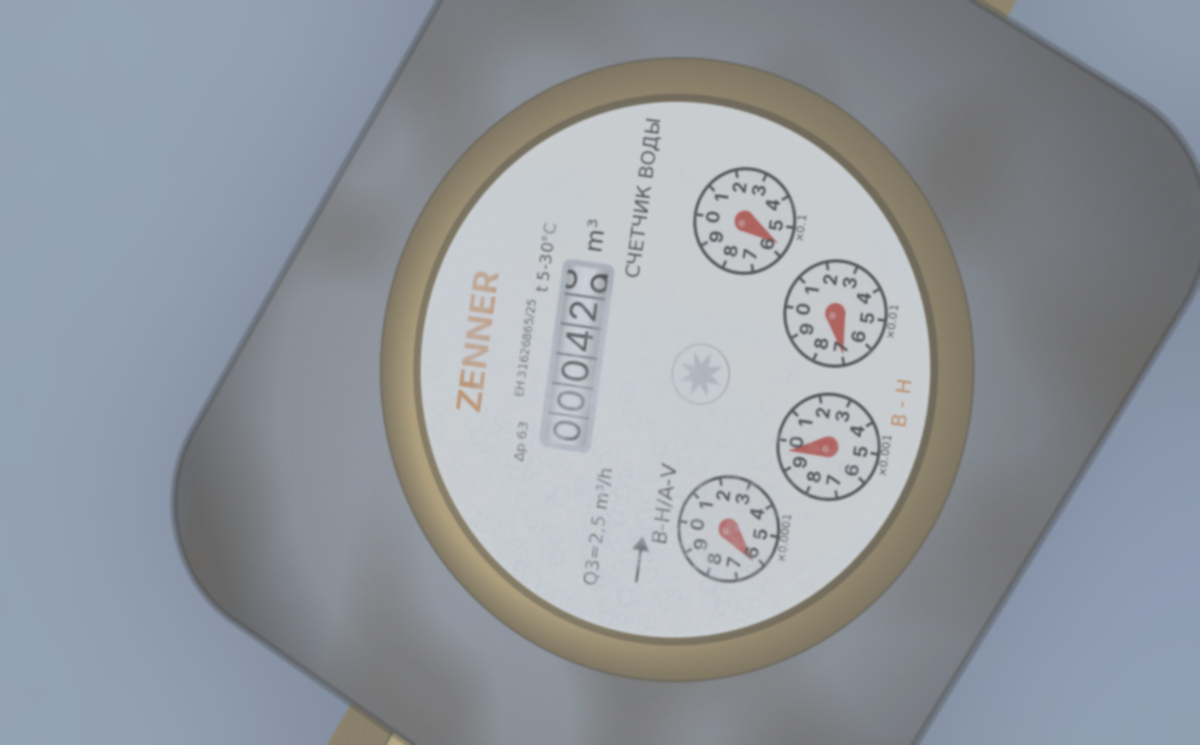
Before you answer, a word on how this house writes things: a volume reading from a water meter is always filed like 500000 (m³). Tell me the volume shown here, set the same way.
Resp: 428.5696 (m³)
